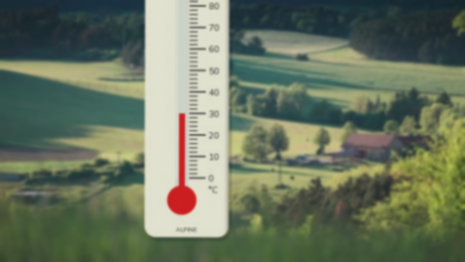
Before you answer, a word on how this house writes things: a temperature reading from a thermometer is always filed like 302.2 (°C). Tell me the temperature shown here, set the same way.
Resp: 30 (°C)
